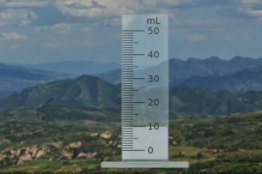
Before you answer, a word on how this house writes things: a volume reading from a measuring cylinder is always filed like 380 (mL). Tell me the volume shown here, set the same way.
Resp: 10 (mL)
